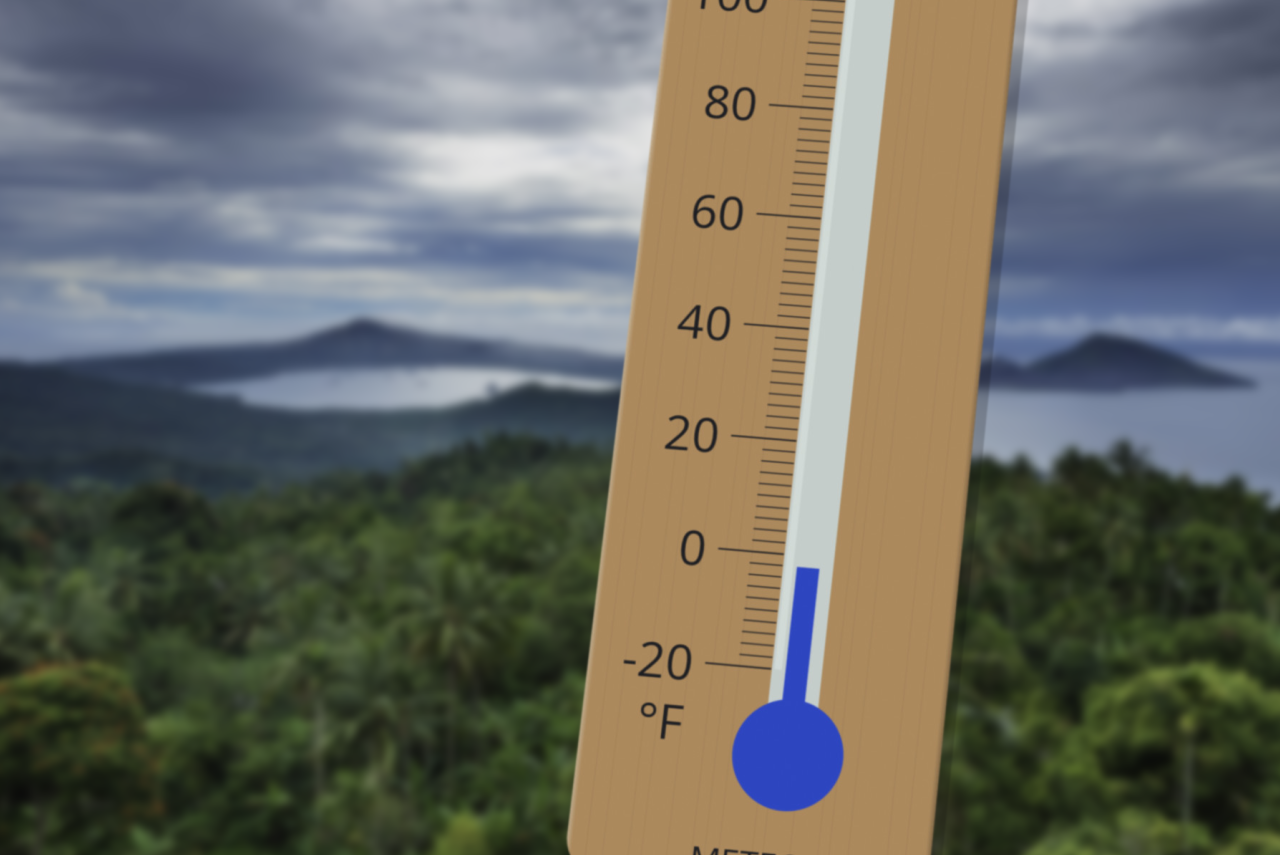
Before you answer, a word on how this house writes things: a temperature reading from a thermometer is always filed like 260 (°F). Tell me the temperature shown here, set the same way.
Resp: -2 (°F)
